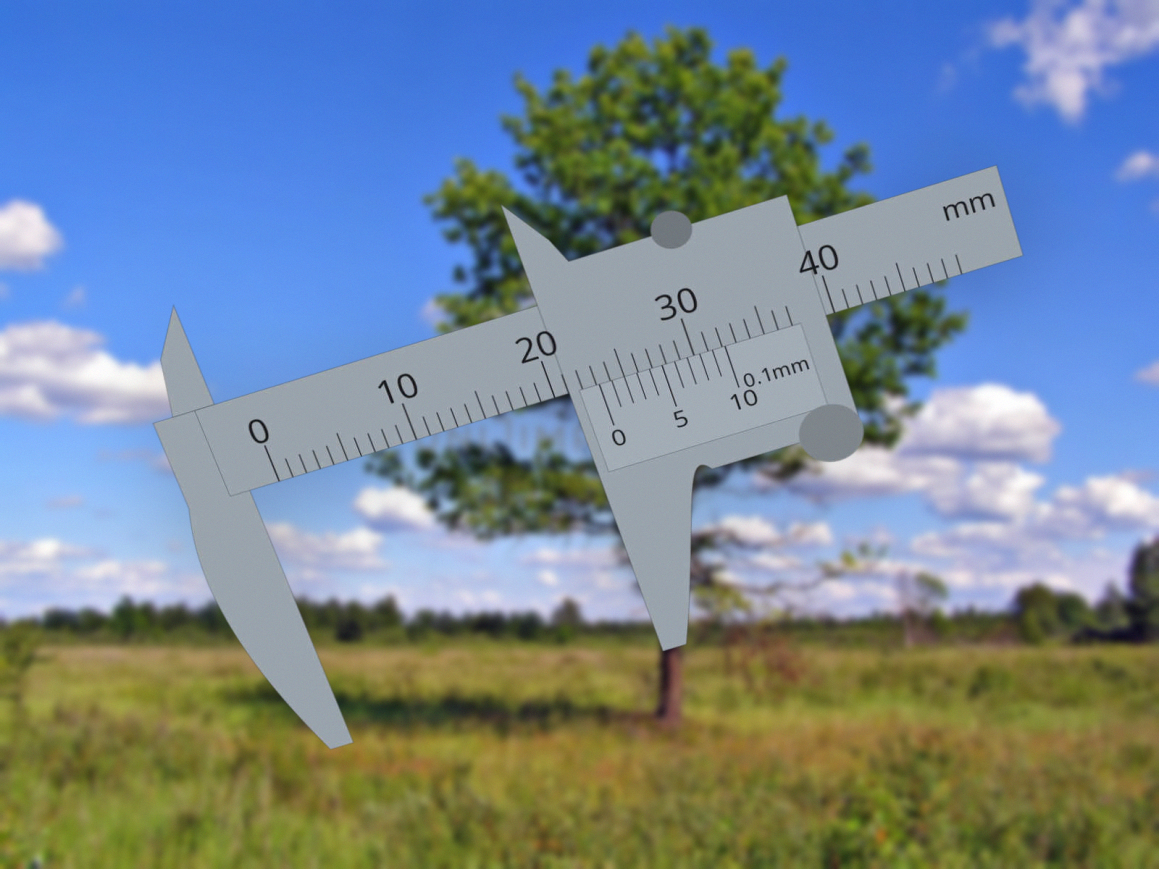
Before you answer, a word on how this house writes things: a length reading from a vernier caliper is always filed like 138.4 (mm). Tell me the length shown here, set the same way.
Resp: 23.2 (mm)
